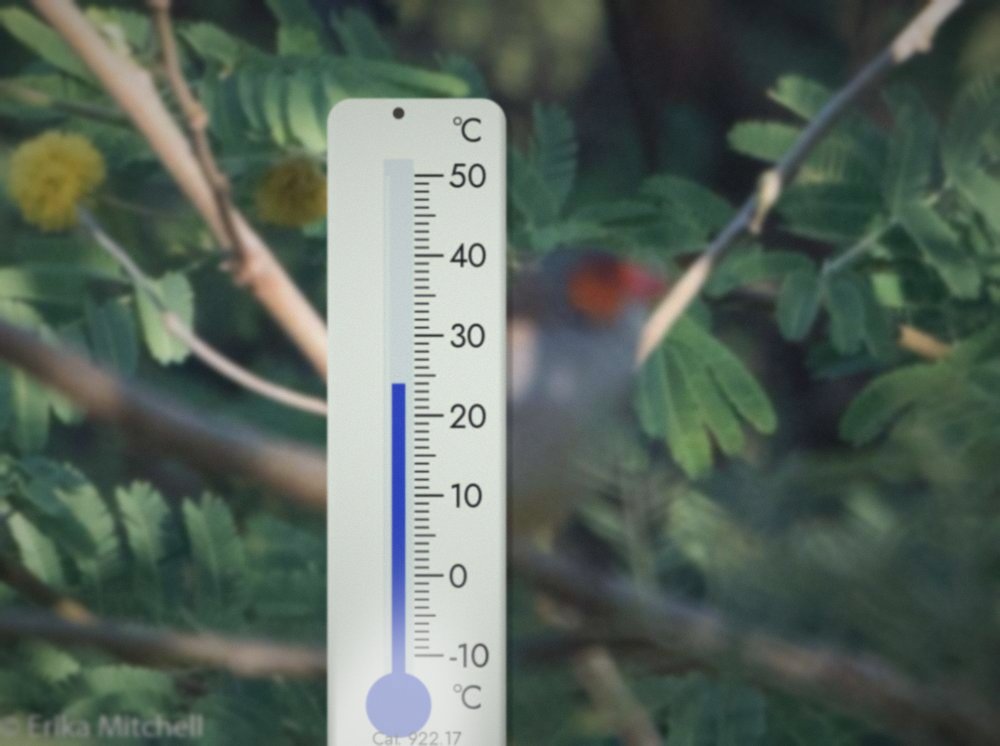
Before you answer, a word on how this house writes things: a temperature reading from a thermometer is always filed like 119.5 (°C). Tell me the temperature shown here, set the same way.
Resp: 24 (°C)
